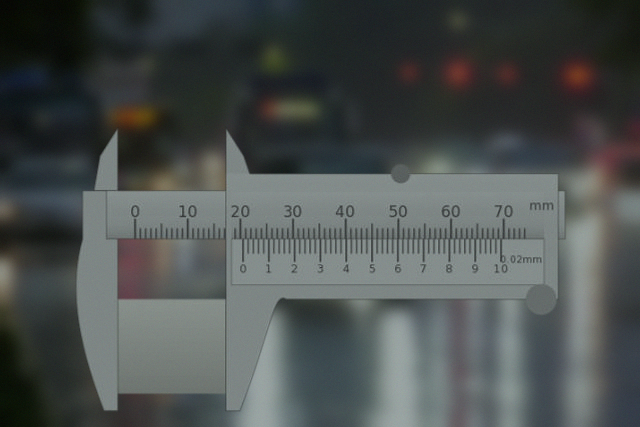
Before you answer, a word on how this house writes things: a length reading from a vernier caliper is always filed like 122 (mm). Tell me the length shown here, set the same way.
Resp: 20.5 (mm)
